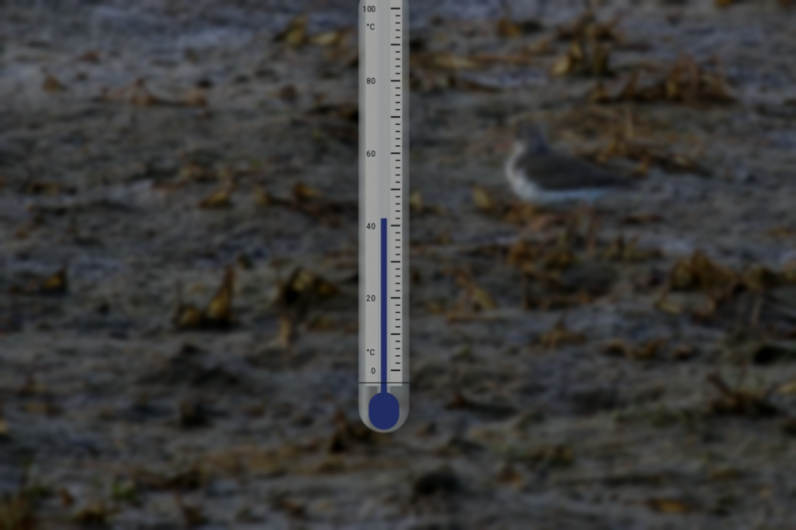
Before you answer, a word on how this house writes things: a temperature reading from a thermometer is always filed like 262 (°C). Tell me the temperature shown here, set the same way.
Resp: 42 (°C)
